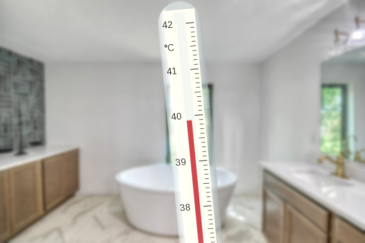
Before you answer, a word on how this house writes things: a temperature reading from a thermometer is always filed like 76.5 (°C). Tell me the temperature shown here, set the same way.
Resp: 39.9 (°C)
